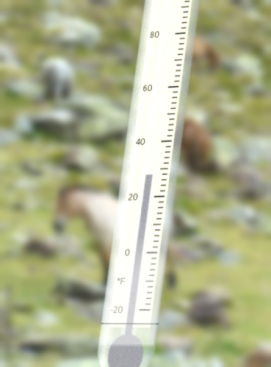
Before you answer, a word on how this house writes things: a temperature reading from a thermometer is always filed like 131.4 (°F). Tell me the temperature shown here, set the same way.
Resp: 28 (°F)
